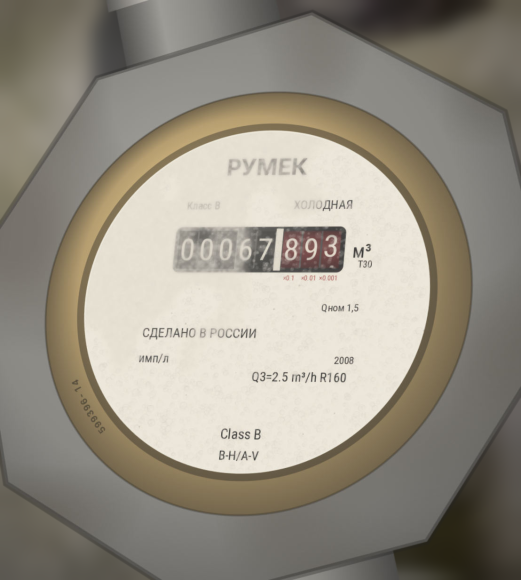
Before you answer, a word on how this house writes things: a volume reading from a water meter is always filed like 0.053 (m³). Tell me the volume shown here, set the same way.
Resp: 67.893 (m³)
